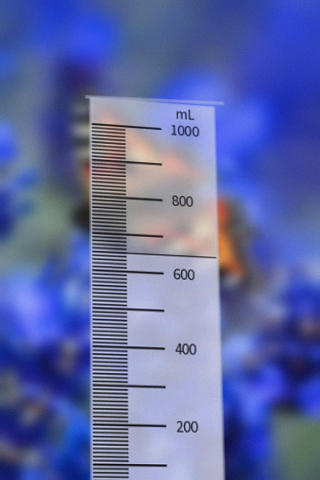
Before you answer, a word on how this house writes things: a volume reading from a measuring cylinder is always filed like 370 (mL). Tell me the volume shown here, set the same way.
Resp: 650 (mL)
